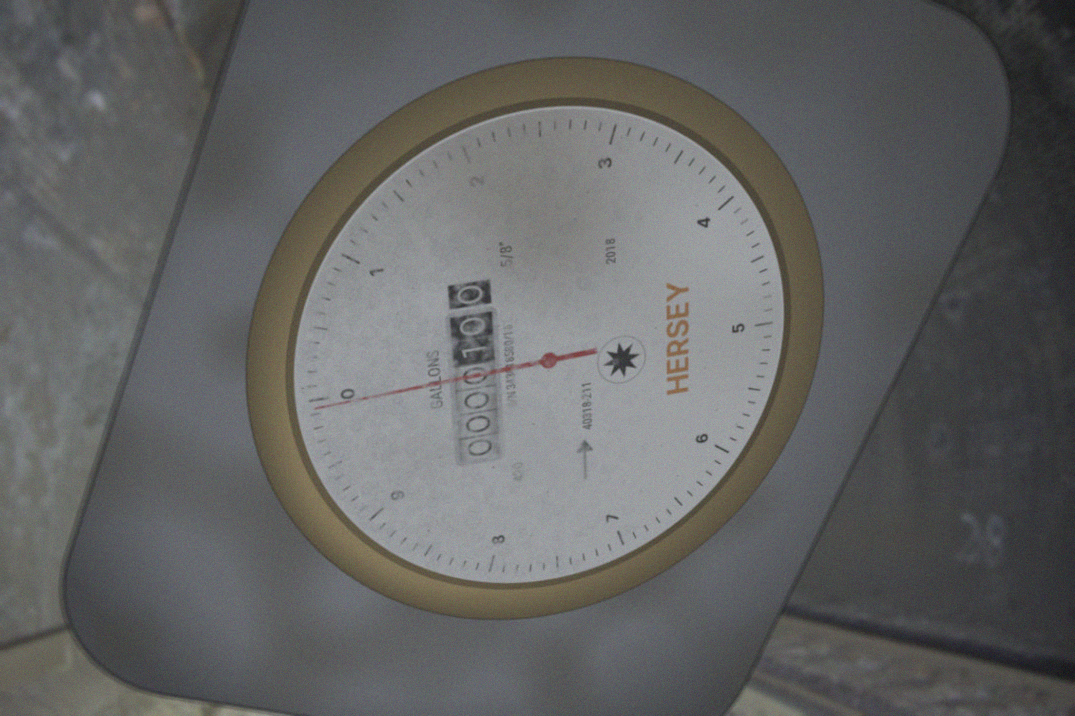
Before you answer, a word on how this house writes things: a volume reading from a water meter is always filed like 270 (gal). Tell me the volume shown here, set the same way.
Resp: 99.9 (gal)
